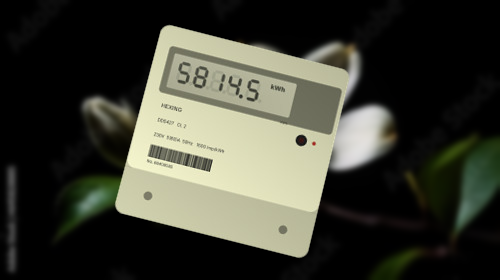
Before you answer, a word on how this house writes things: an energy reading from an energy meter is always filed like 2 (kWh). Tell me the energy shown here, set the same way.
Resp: 5814.5 (kWh)
